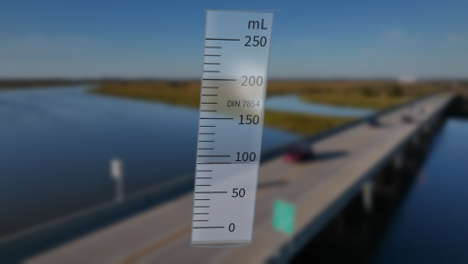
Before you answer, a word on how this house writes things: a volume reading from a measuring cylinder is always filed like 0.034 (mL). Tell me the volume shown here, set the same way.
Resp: 90 (mL)
